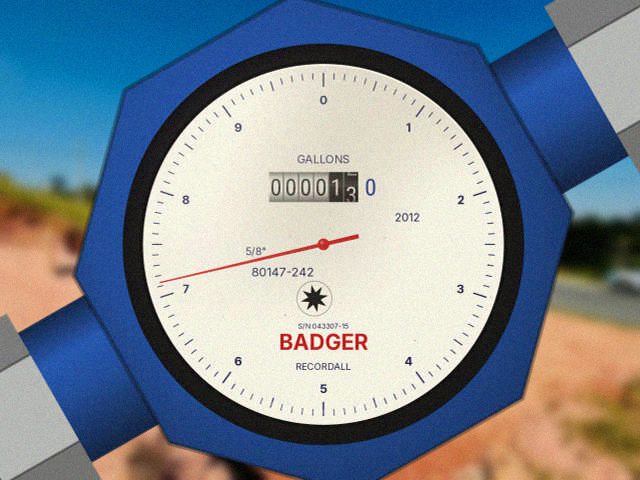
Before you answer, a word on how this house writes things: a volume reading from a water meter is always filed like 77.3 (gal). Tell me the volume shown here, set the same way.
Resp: 127.1 (gal)
